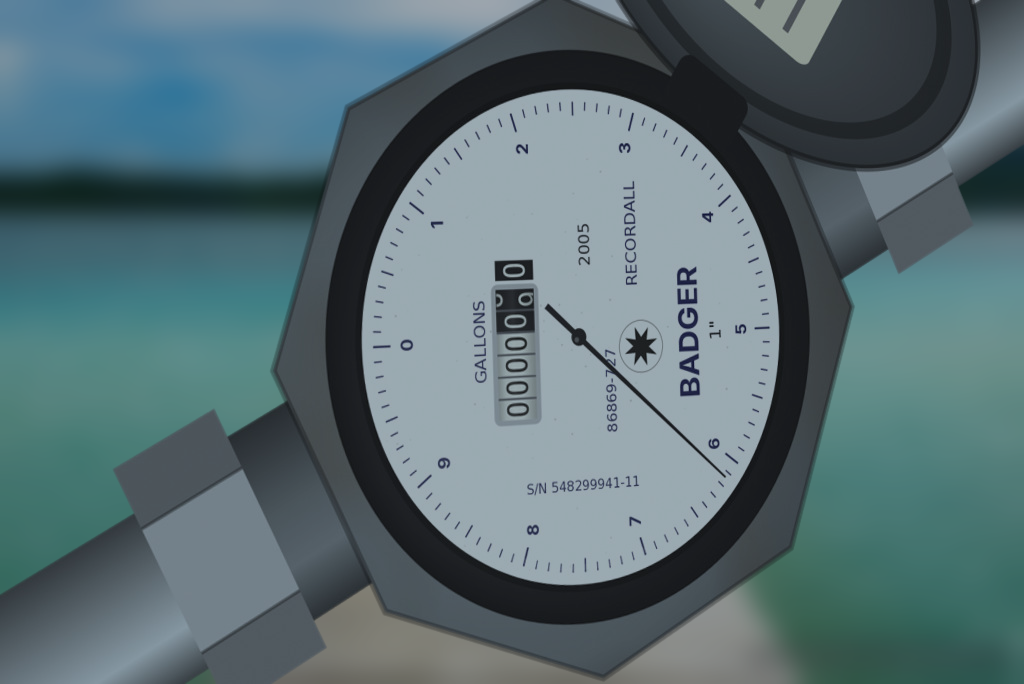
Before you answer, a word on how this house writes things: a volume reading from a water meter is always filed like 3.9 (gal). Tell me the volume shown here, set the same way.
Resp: 86.1 (gal)
